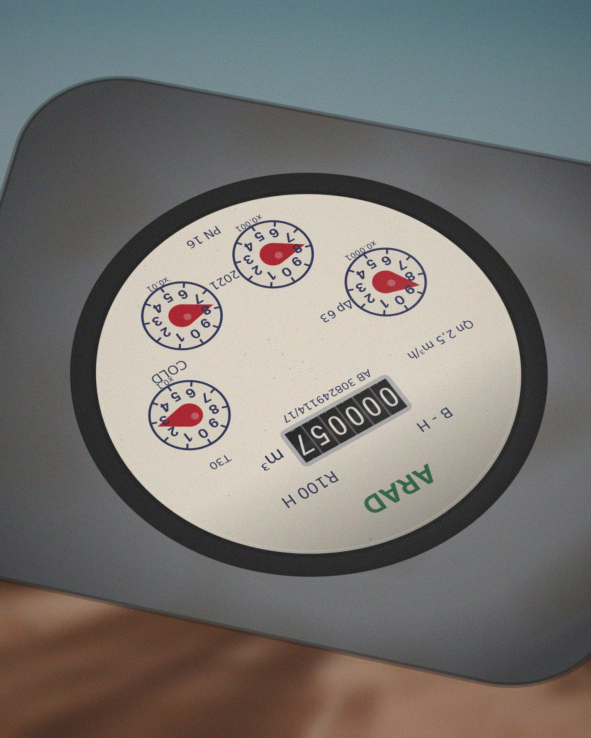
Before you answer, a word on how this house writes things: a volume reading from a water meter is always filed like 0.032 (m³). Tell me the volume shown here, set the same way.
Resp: 57.2778 (m³)
